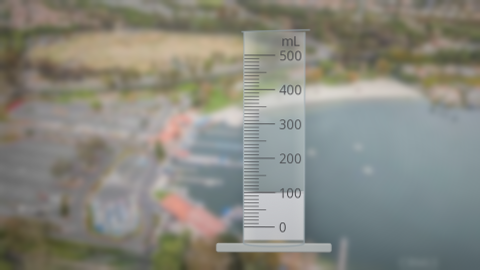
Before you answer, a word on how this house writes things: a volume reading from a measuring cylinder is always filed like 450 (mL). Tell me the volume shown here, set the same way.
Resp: 100 (mL)
